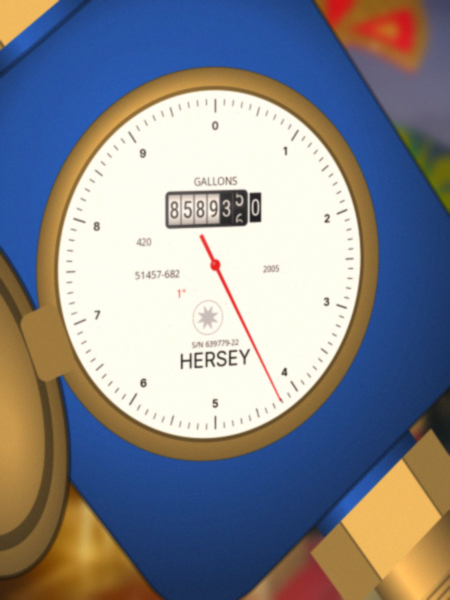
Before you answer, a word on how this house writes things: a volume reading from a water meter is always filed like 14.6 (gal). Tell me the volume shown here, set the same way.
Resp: 8589354.2 (gal)
